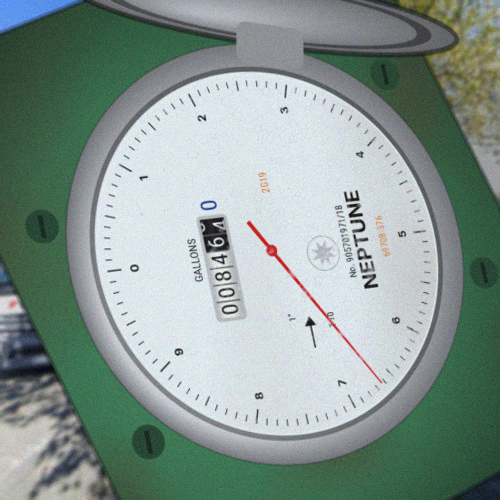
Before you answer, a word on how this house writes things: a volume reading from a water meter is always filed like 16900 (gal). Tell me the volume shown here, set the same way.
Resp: 84636.6 (gal)
